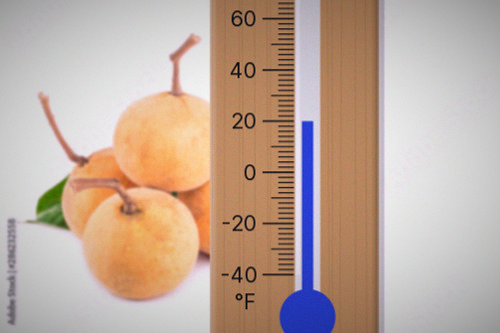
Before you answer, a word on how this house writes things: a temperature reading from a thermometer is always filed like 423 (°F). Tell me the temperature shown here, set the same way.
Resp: 20 (°F)
